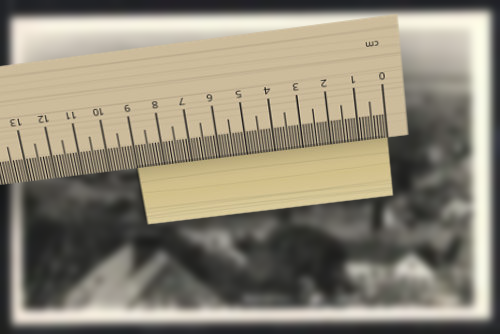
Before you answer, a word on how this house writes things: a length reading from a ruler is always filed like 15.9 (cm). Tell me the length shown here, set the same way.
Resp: 9 (cm)
